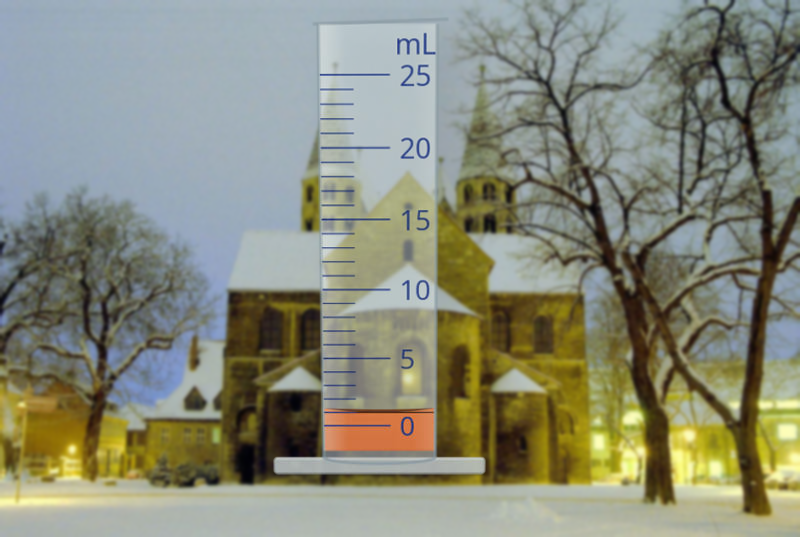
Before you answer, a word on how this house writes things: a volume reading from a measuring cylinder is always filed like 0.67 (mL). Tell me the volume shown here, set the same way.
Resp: 1 (mL)
